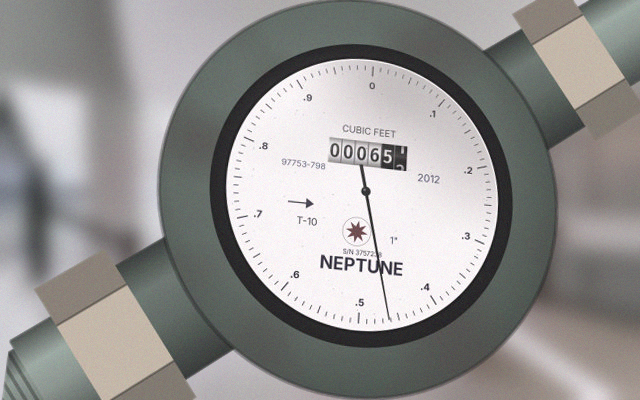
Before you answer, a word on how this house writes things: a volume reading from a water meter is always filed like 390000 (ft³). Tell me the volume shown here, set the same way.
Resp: 651.46 (ft³)
